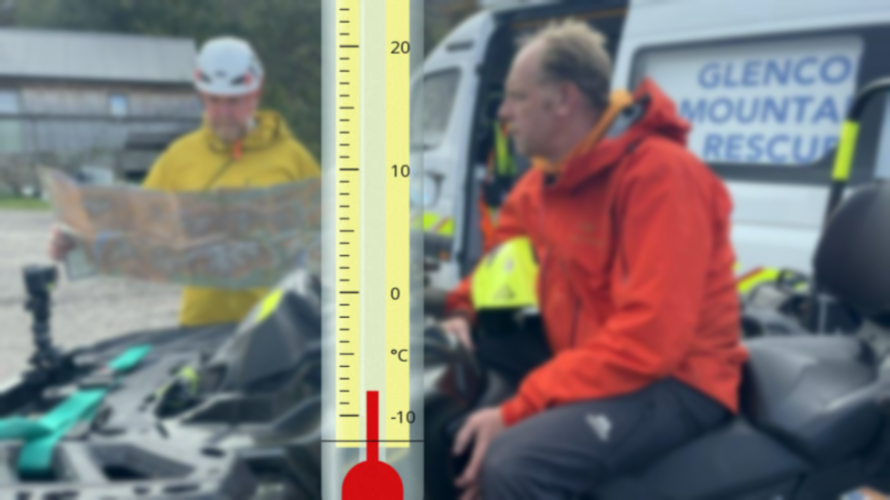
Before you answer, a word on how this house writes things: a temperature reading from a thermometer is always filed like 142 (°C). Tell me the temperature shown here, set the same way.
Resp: -8 (°C)
